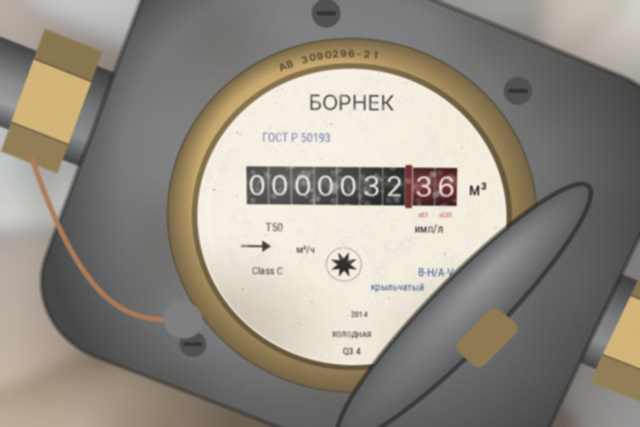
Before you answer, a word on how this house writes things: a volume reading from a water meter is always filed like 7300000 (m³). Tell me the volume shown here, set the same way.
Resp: 32.36 (m³)
